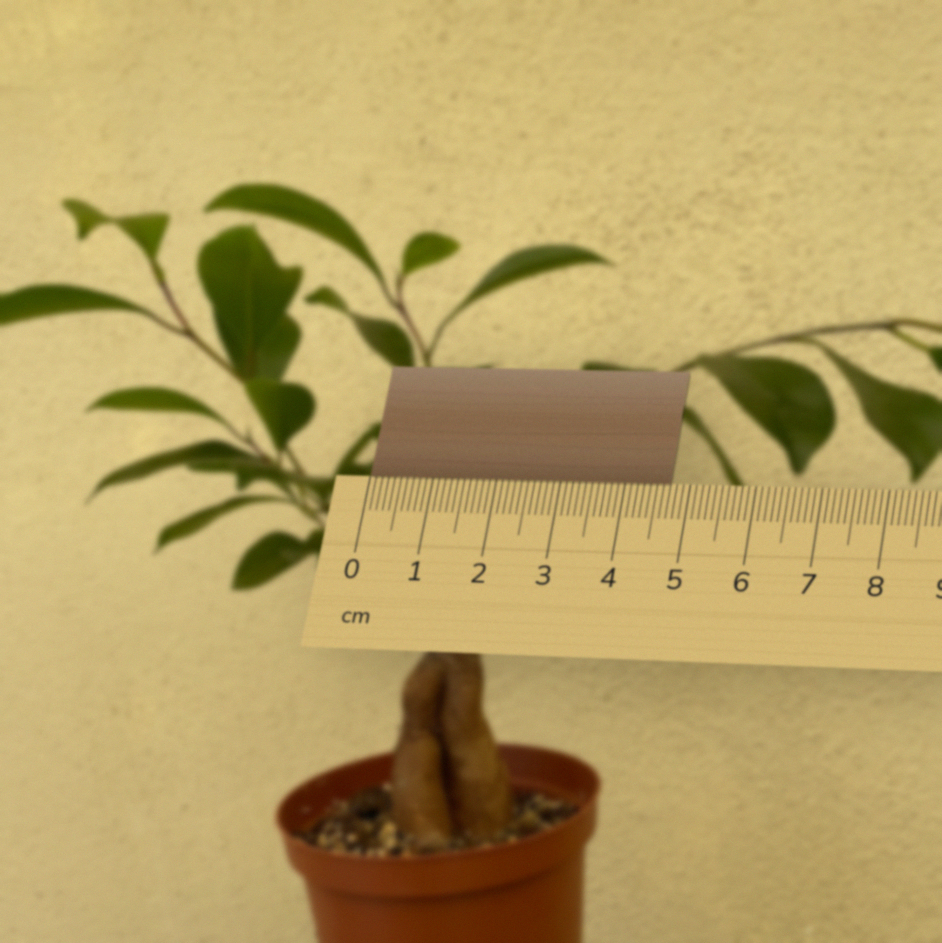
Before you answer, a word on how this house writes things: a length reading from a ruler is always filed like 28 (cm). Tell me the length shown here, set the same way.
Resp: 4.7 (cm)
